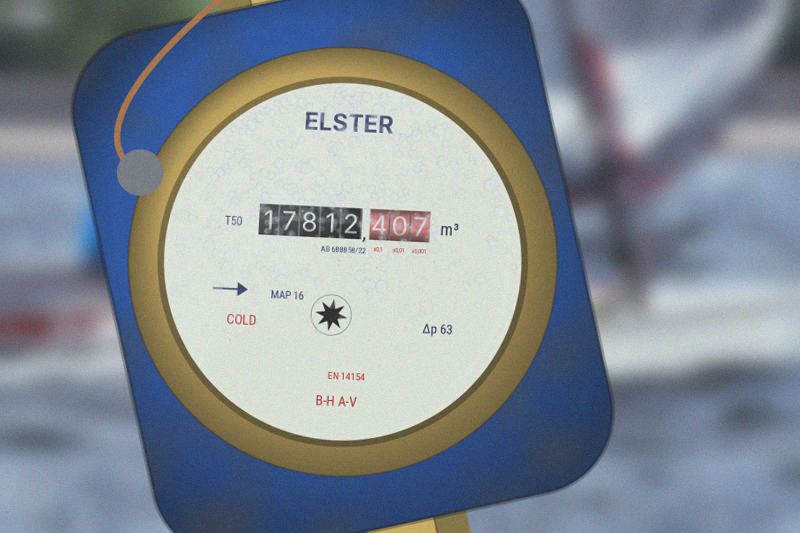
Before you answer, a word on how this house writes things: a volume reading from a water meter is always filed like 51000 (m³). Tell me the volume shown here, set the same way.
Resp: 17812.407 (m³)
